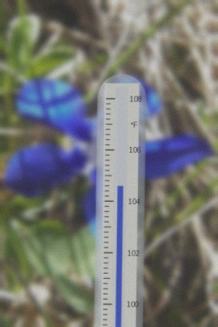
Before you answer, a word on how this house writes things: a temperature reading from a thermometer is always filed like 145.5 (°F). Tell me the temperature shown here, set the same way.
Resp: 104.6 (°F)
